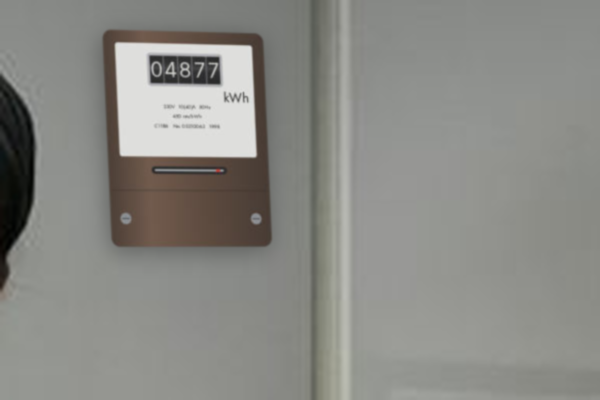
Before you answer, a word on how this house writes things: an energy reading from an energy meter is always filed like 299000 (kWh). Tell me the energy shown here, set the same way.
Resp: 4877 (kWh)
